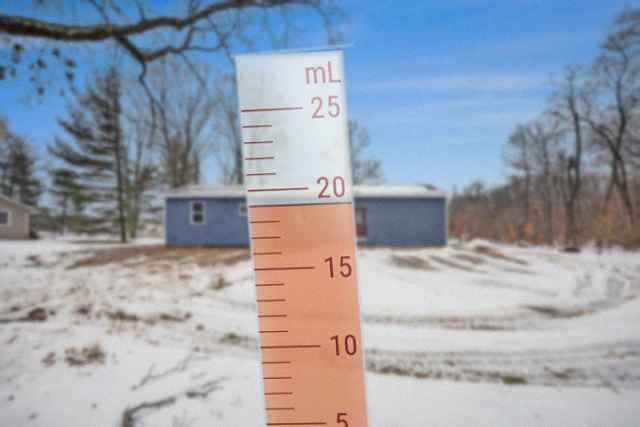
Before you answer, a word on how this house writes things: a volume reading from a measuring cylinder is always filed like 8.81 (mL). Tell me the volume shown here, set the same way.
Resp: 19 (mL)
